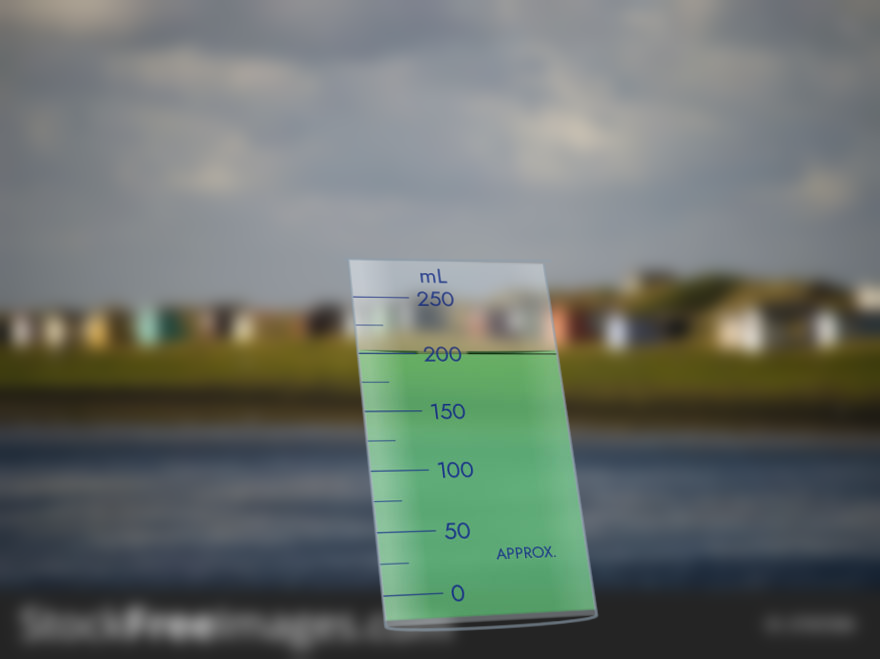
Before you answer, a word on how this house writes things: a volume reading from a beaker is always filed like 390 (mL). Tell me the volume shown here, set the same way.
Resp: 200 (mL)
